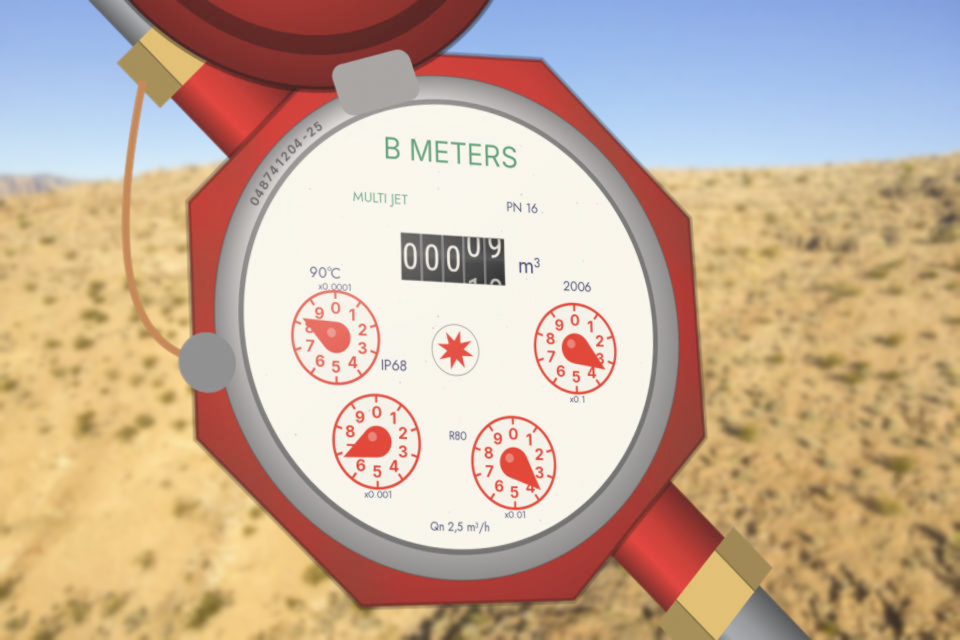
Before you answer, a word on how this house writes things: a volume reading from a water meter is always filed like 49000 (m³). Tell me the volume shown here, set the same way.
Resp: 9.3368 (m³)
